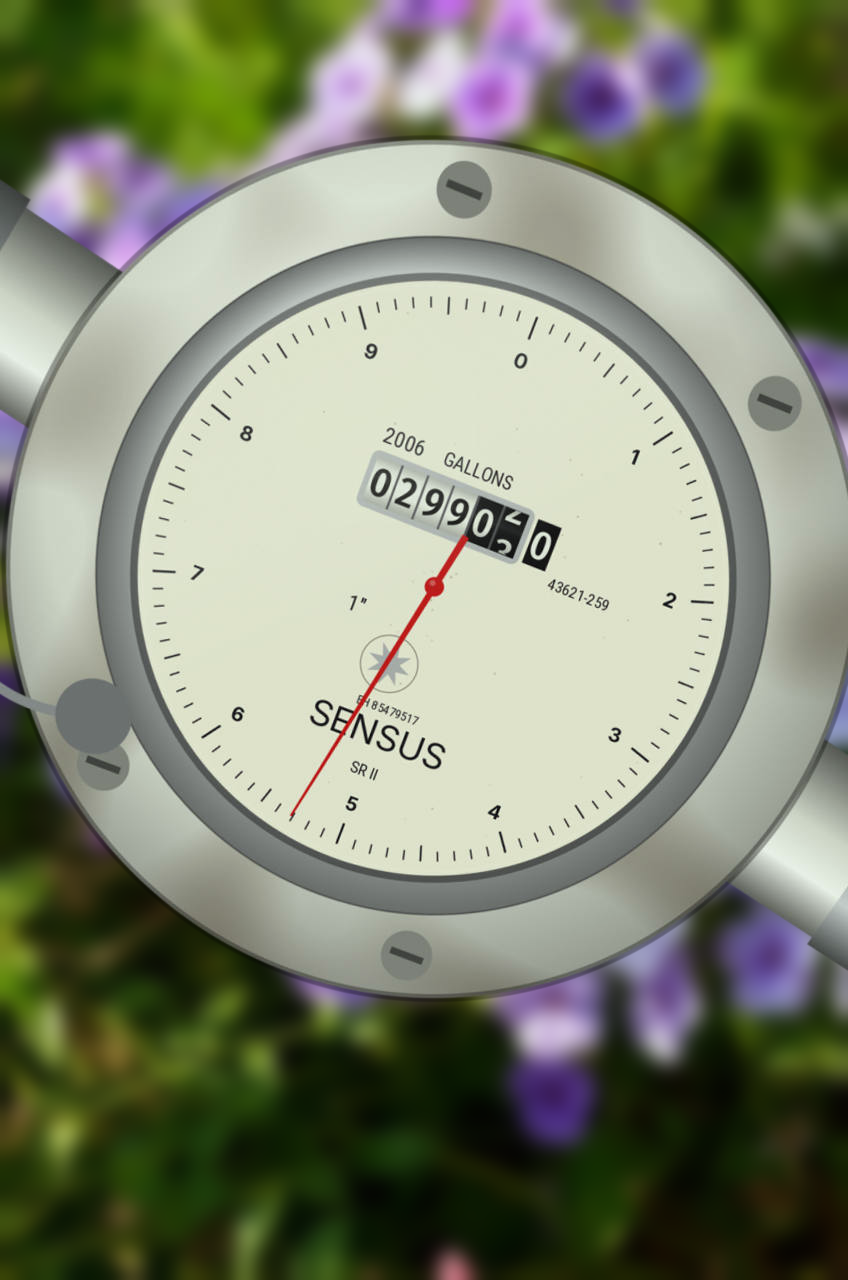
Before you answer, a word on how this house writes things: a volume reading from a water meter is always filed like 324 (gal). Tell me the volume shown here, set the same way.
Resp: 299025.3 (gal)
